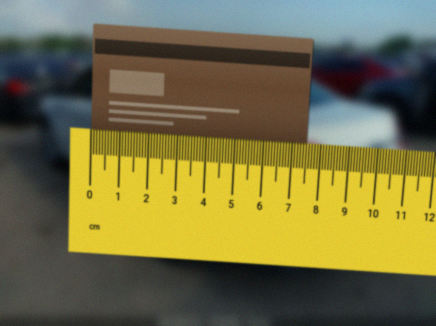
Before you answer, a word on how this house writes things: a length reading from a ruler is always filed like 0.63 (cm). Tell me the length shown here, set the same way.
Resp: 7.5 (cm)
